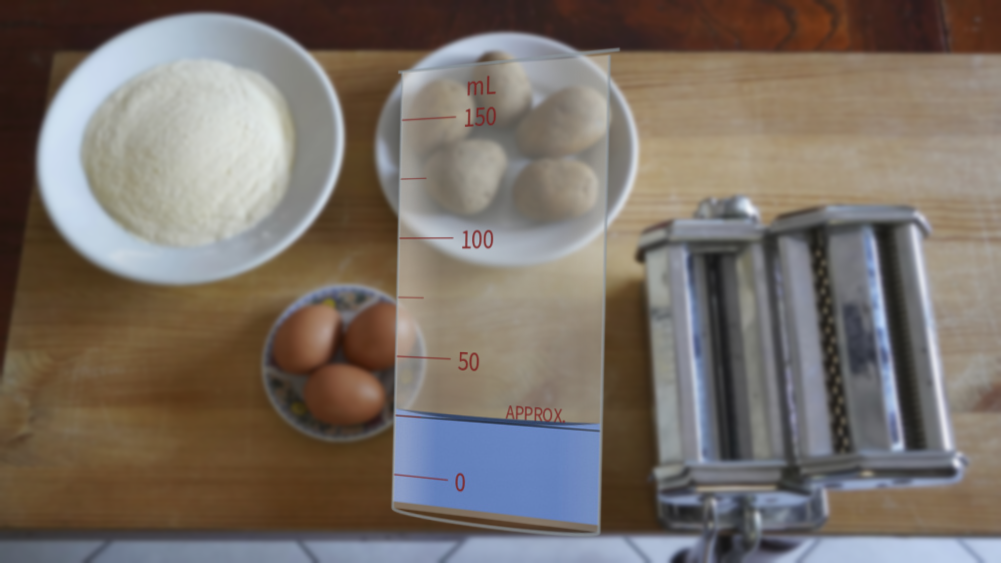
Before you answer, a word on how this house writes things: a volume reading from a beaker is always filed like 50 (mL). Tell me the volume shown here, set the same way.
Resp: 25 (mL)
